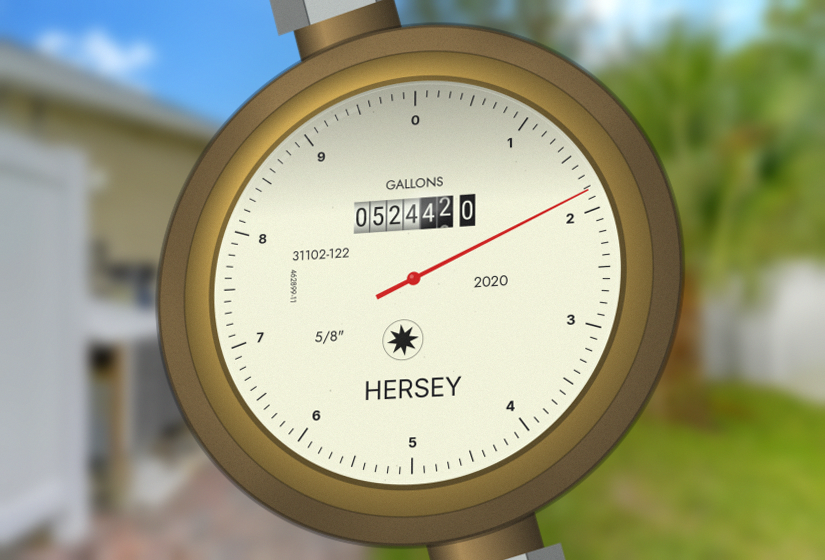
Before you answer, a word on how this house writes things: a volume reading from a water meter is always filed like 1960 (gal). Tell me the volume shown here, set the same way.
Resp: 524421.8 (gal)
